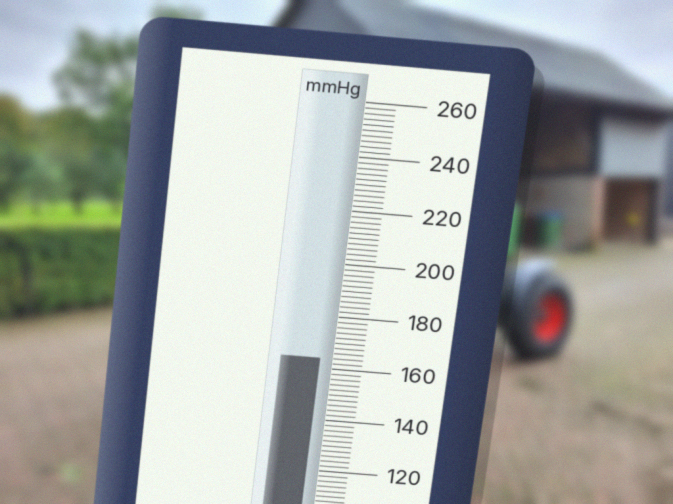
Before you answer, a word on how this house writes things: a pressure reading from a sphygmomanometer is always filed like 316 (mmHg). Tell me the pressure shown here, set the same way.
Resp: 164 (mmHg)
